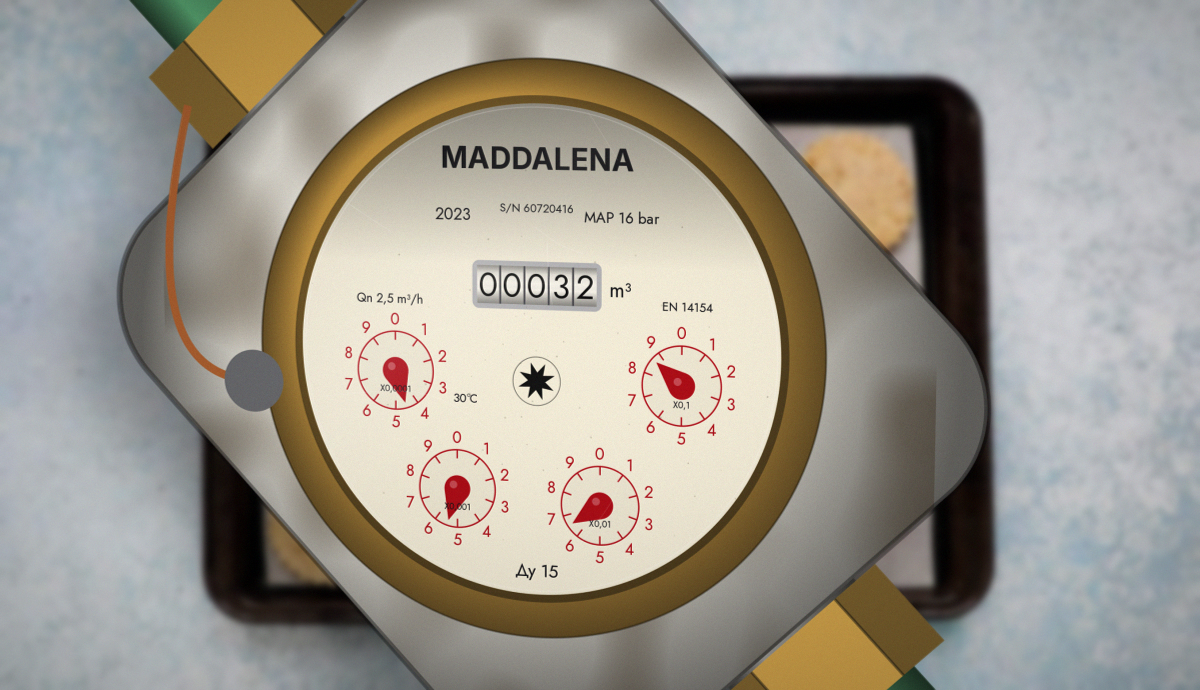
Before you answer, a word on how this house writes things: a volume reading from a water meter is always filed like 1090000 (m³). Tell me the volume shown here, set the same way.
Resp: 32.8654 (m³)
